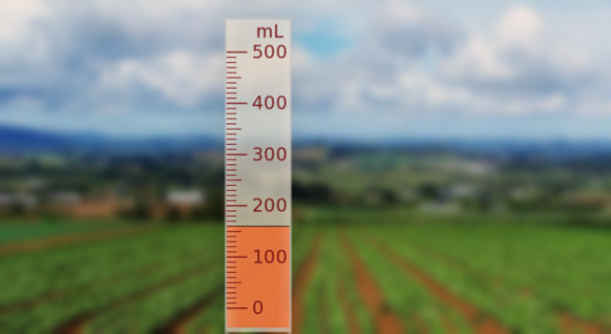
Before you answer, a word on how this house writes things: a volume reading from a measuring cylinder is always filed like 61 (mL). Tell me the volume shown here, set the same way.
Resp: 160 (mL)
